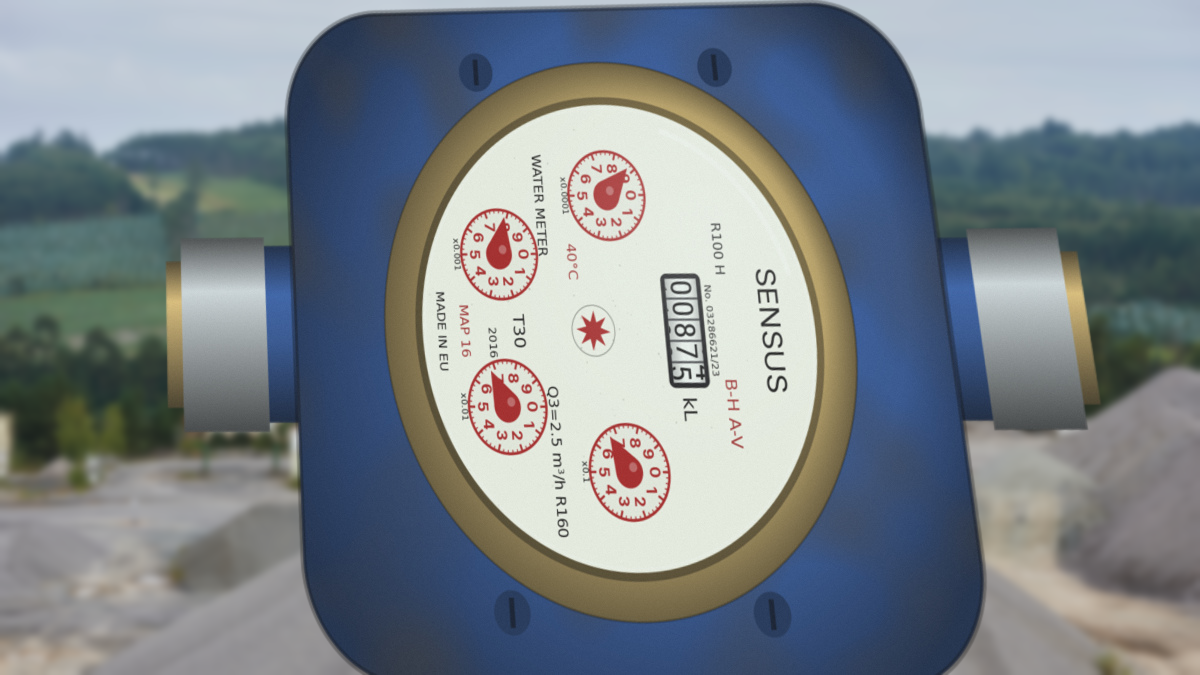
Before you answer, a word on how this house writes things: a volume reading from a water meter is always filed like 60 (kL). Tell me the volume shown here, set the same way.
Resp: 874.6678 (kL)
